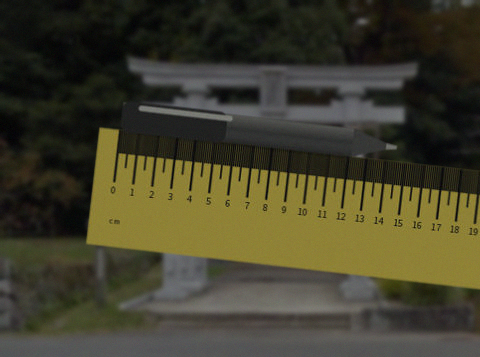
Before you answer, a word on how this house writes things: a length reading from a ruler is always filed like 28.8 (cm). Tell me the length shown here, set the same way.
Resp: 14.5 (cm)
